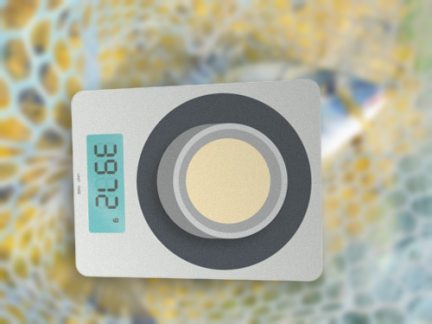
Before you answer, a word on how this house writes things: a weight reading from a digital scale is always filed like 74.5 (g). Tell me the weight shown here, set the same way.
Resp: 3972 (g)
